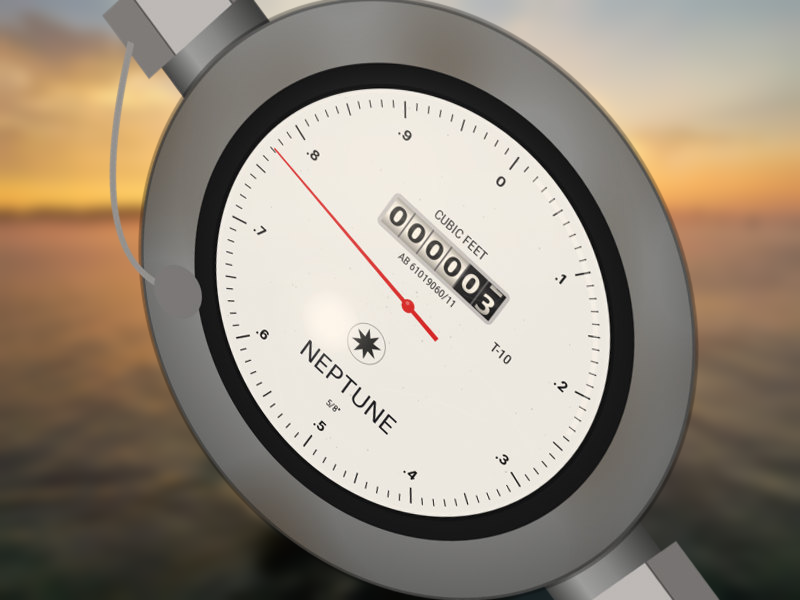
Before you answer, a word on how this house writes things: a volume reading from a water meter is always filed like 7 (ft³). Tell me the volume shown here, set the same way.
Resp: 2.77 (ft³)
